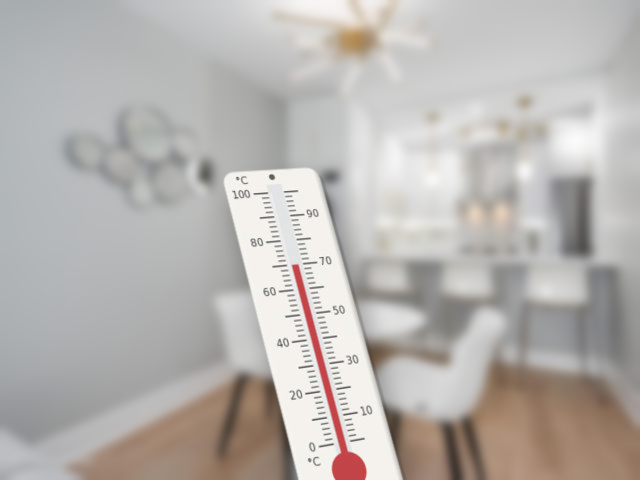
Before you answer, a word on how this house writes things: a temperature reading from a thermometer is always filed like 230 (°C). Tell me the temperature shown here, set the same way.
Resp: 70 (°C)
